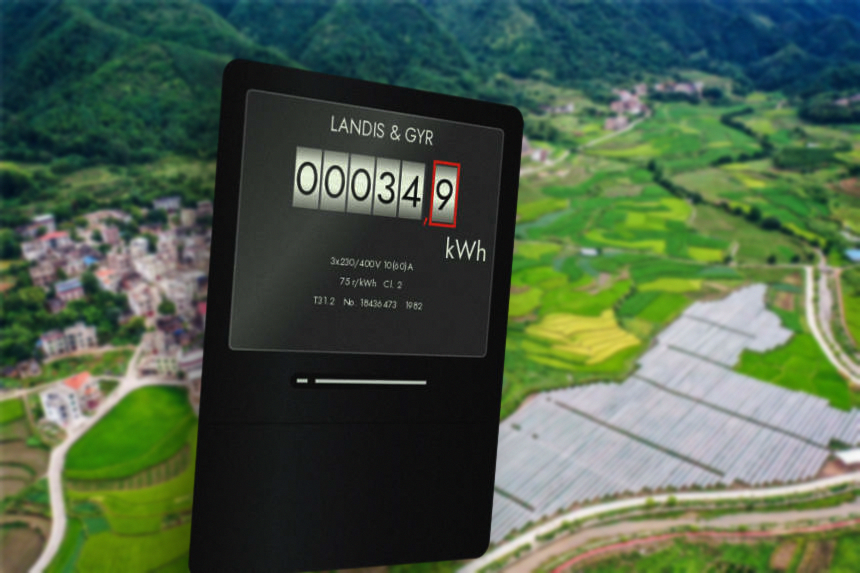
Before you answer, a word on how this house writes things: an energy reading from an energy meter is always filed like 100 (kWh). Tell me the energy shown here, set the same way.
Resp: 34.9 (kWh)
